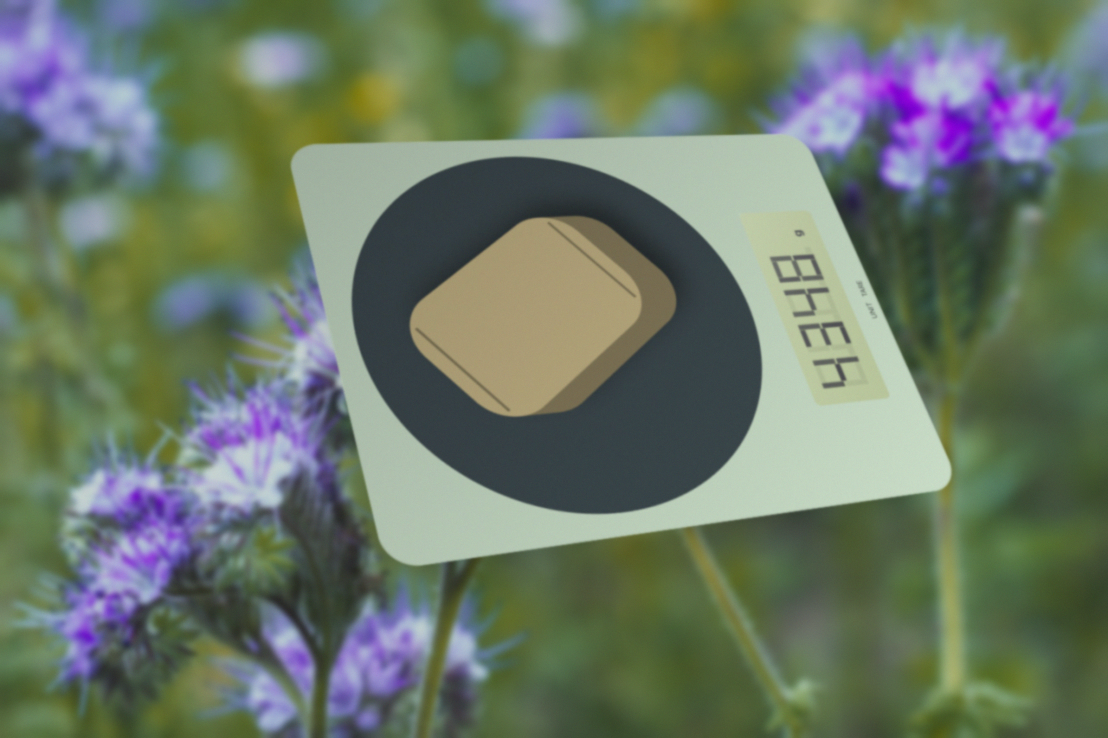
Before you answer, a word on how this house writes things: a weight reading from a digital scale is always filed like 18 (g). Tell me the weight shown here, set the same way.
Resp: 4348 (g)
